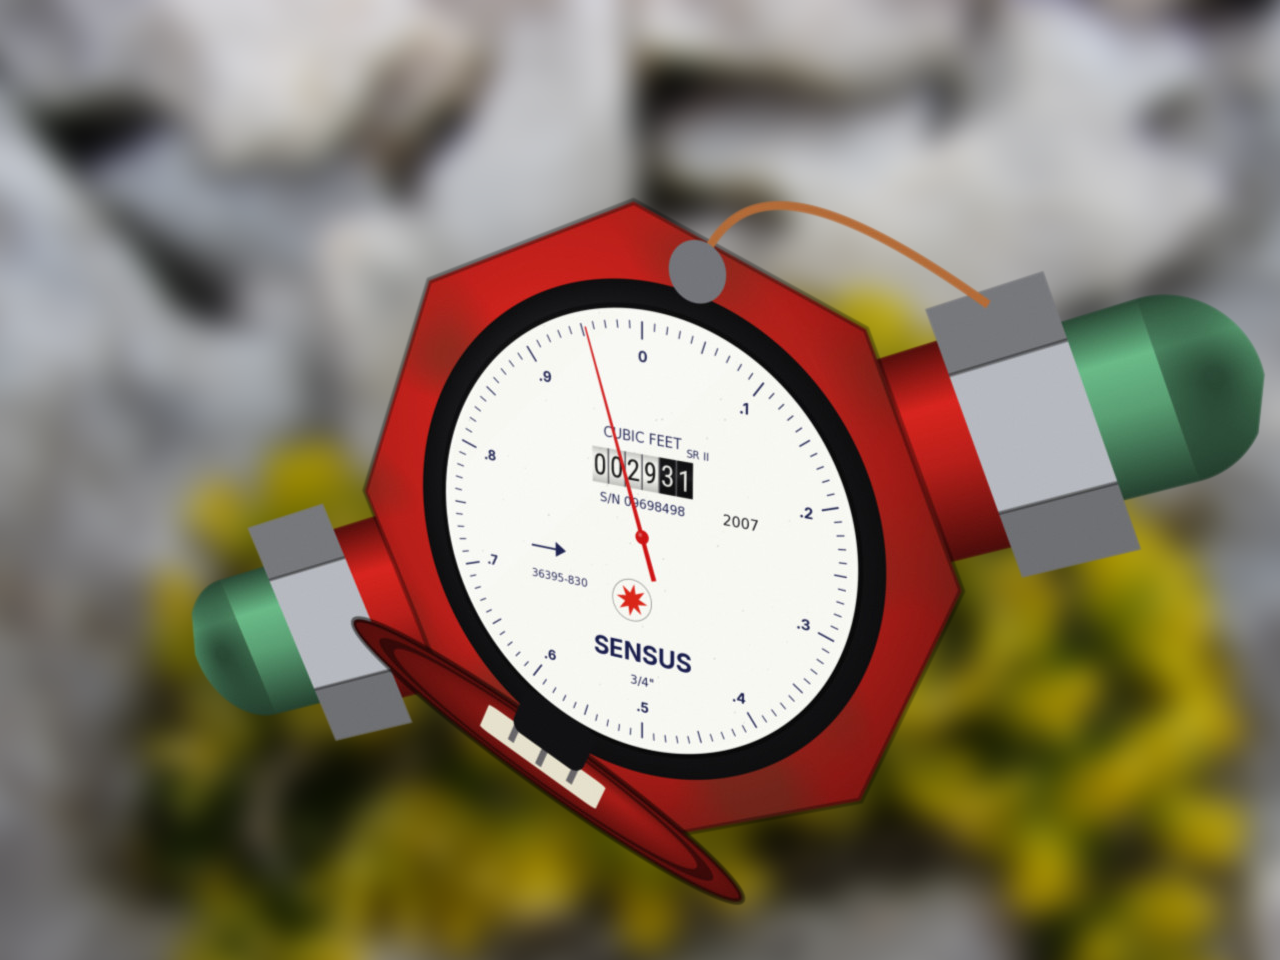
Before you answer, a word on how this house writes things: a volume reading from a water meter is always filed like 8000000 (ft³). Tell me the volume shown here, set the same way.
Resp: 2930.95 (ft³)
